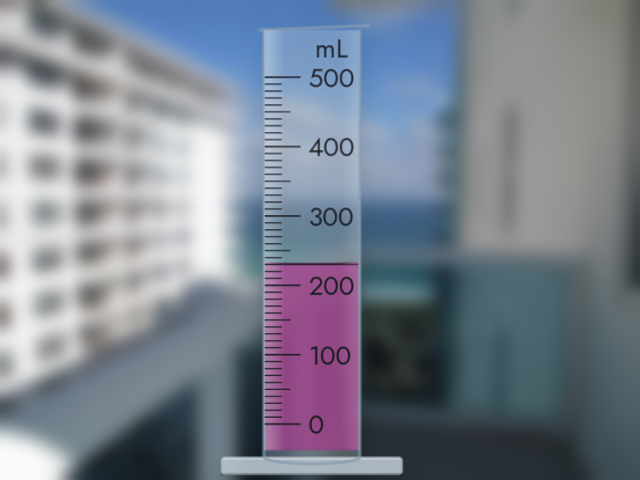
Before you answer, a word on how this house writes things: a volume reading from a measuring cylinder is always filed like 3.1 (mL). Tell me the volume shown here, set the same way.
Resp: 230 (mL)
